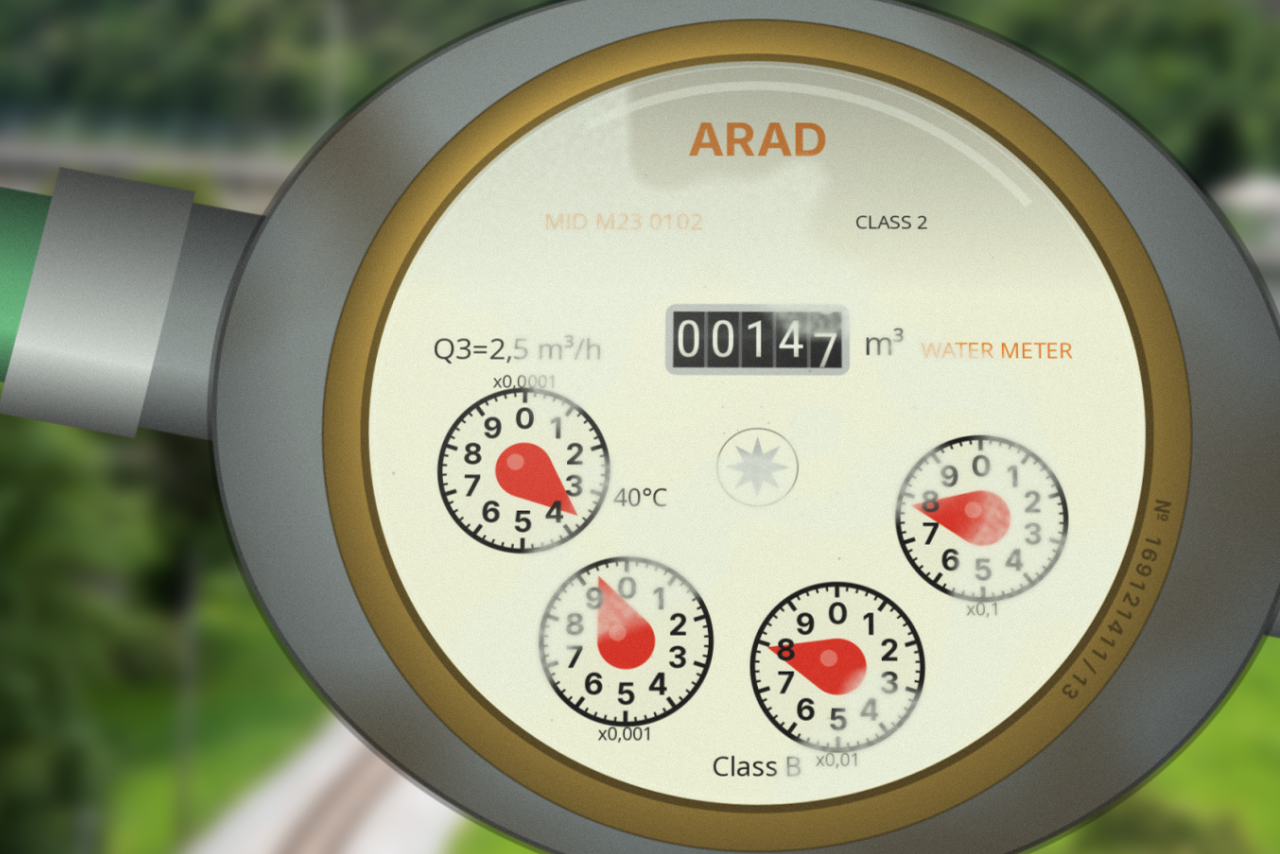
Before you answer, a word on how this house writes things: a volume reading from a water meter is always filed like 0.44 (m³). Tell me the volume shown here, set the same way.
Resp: 146.7793 (m³)
